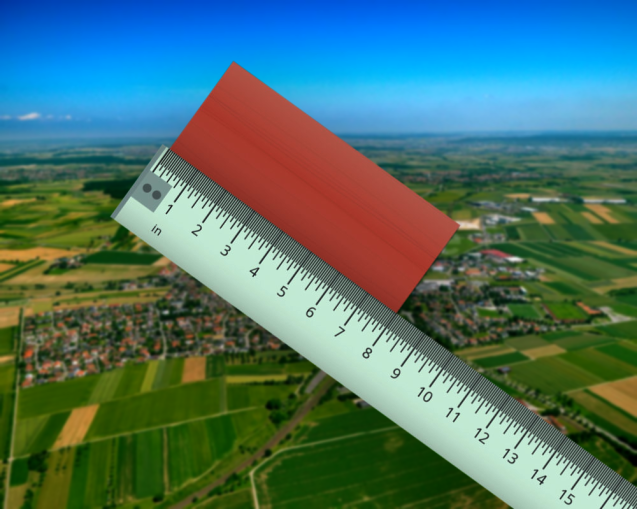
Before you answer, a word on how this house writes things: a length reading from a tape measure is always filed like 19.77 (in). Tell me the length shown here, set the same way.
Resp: 8 (in)
